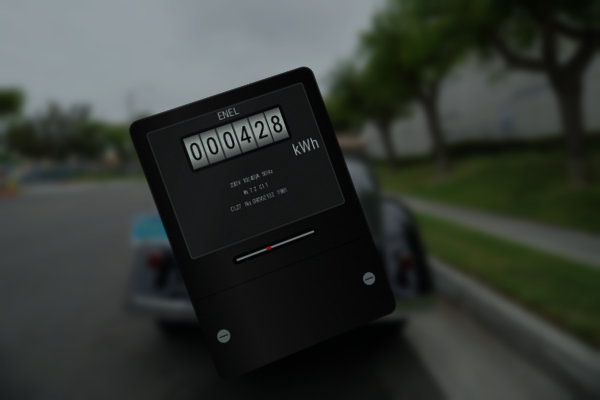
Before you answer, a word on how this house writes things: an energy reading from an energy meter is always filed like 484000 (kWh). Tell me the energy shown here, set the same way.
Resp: 428 (kWh)
